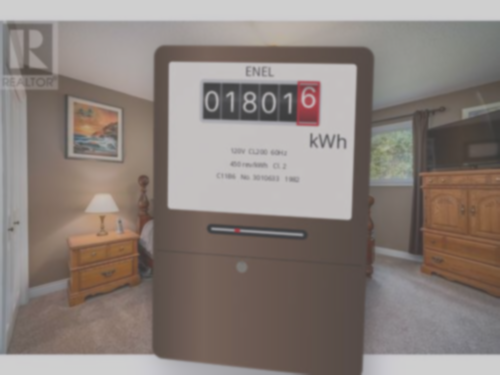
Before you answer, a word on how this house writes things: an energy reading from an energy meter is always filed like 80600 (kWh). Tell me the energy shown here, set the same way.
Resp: 1801.6 (kWh)
